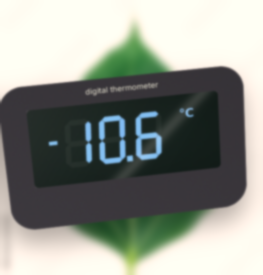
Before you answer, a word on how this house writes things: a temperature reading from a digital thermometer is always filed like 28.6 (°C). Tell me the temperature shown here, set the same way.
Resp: -10.6 (°C)
